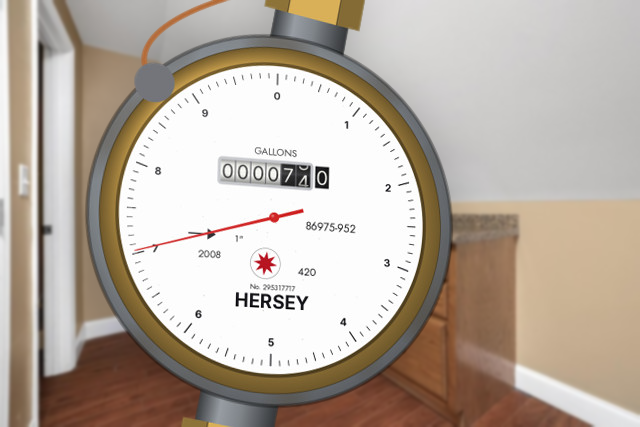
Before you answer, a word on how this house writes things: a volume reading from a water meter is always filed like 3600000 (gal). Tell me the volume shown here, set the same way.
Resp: 737.0 (gal)
